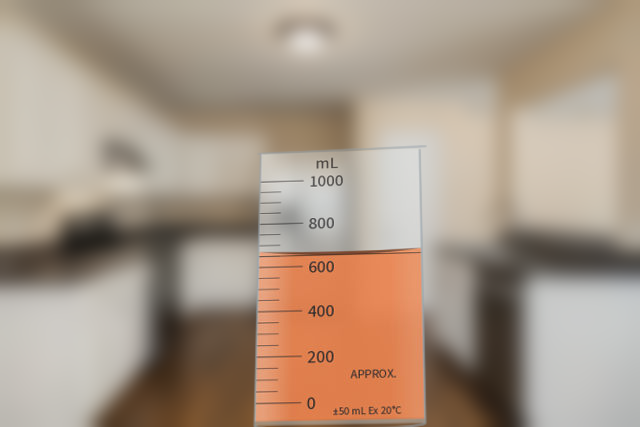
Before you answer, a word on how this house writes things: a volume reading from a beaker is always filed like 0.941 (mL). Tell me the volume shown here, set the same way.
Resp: 650 (mL)
